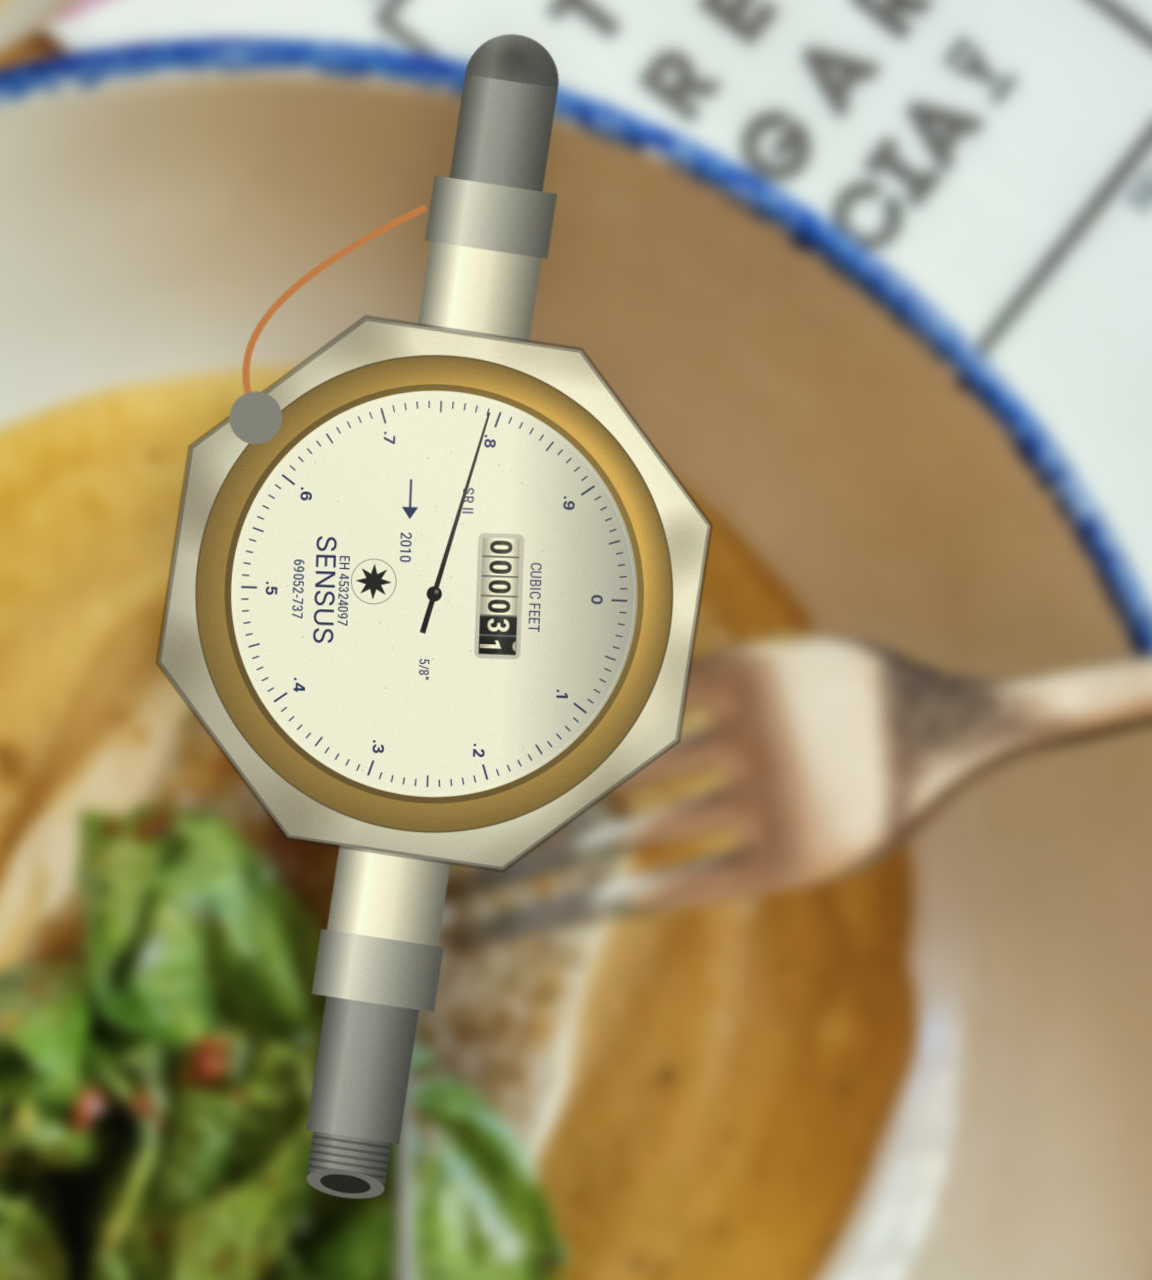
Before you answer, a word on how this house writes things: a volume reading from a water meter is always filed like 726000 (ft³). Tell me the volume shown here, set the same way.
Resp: 30.79 (ft³)
